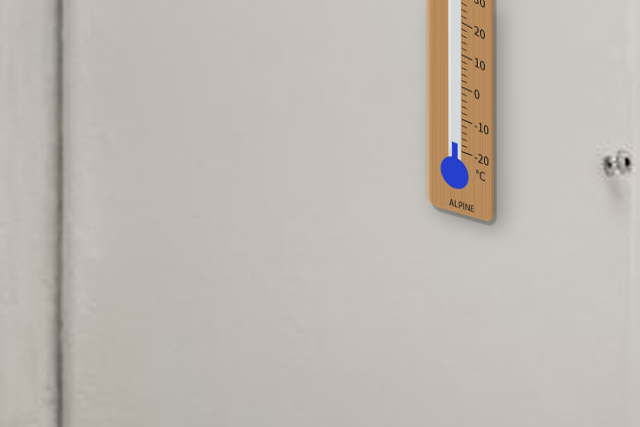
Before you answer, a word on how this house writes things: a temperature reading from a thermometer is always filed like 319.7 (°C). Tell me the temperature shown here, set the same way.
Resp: -18 (°C)
